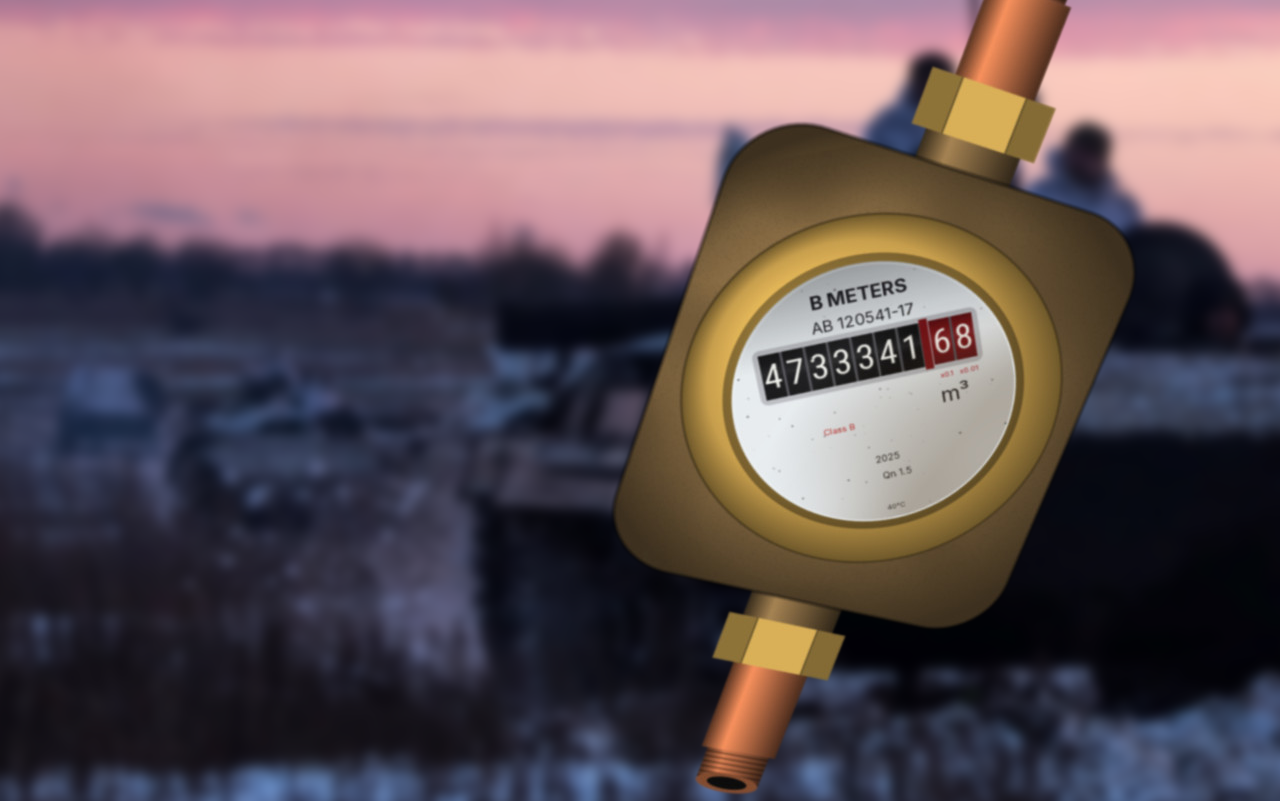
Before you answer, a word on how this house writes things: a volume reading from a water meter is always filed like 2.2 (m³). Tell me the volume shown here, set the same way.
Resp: 4733341.68 (m³)
